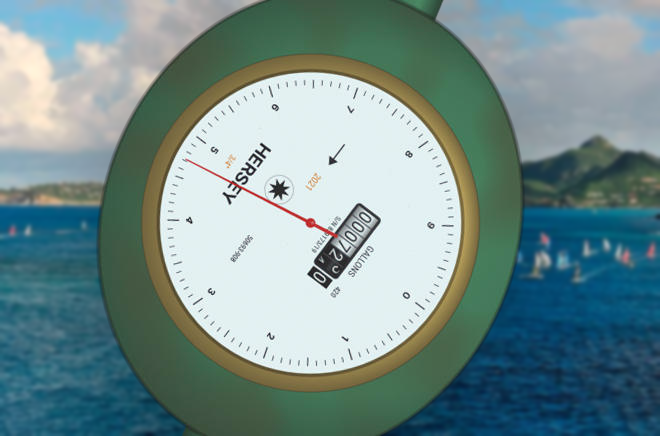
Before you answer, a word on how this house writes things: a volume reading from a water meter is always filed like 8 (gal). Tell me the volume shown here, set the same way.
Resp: 7234.7 (gal)
